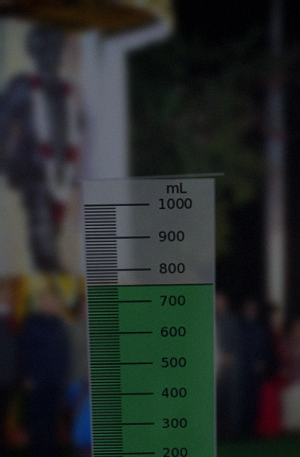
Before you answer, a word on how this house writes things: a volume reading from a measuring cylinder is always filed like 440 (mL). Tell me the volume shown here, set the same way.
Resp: 750 (mL)
